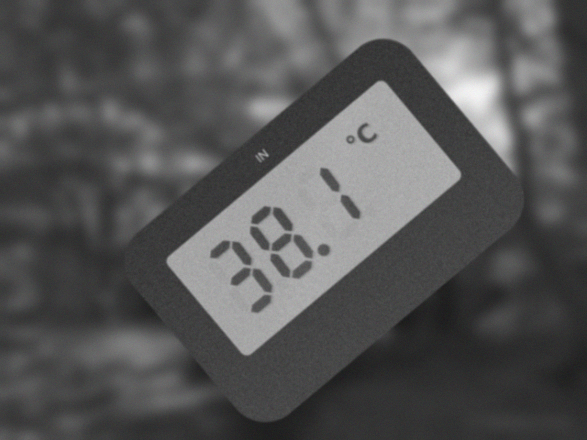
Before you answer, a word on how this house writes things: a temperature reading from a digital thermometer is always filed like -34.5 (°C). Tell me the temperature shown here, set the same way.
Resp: 38.1 (°C)
